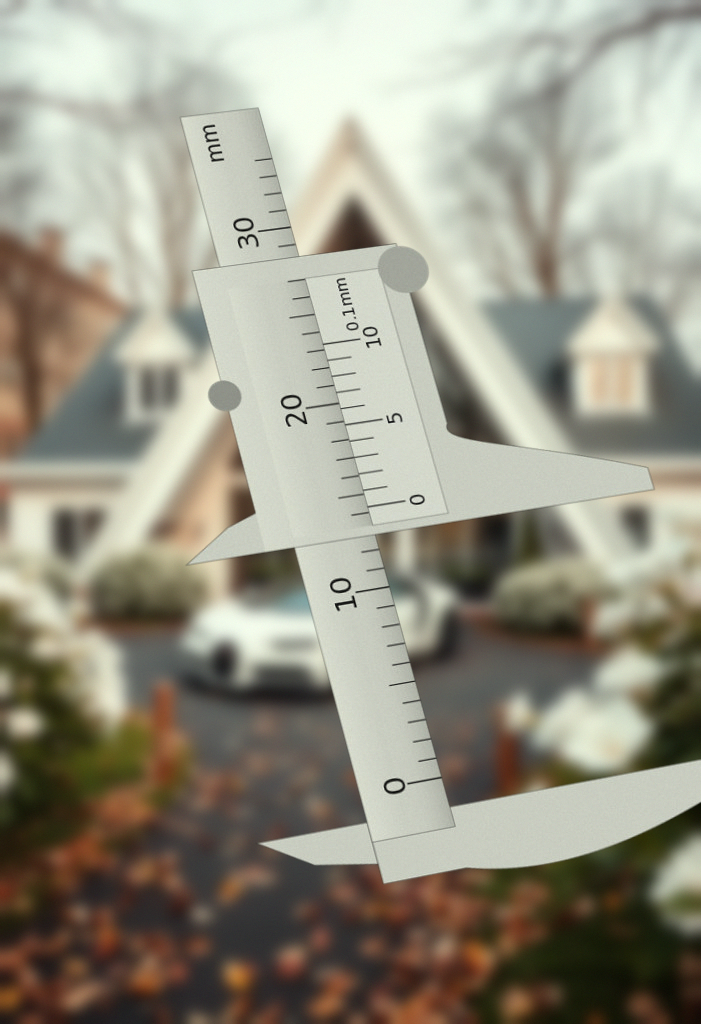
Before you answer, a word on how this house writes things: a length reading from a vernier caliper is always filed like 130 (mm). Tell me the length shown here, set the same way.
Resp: 14.3 (mm)
